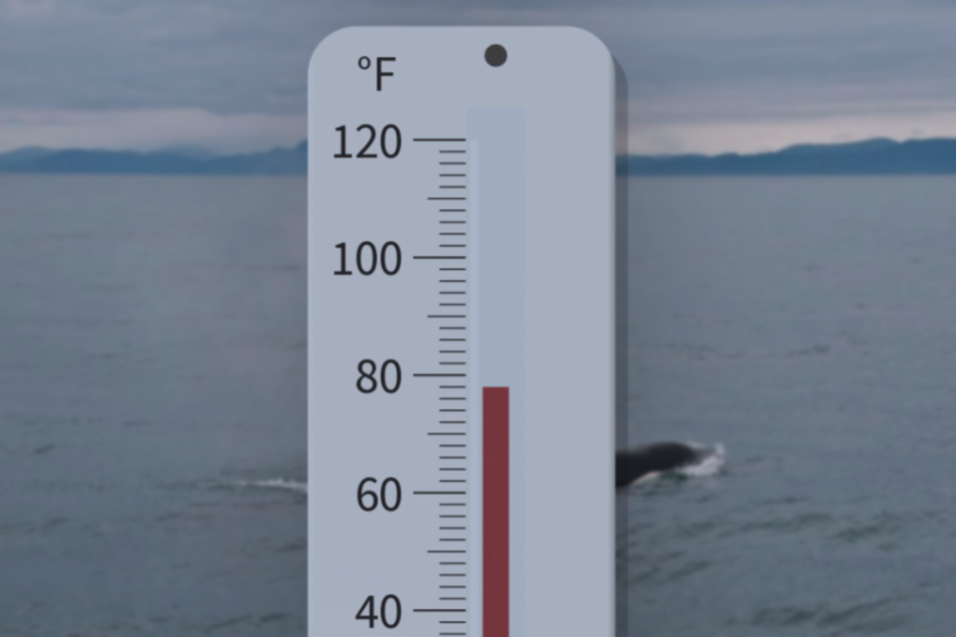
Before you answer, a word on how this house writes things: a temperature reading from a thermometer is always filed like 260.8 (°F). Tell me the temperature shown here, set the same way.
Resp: 78 (°F)
